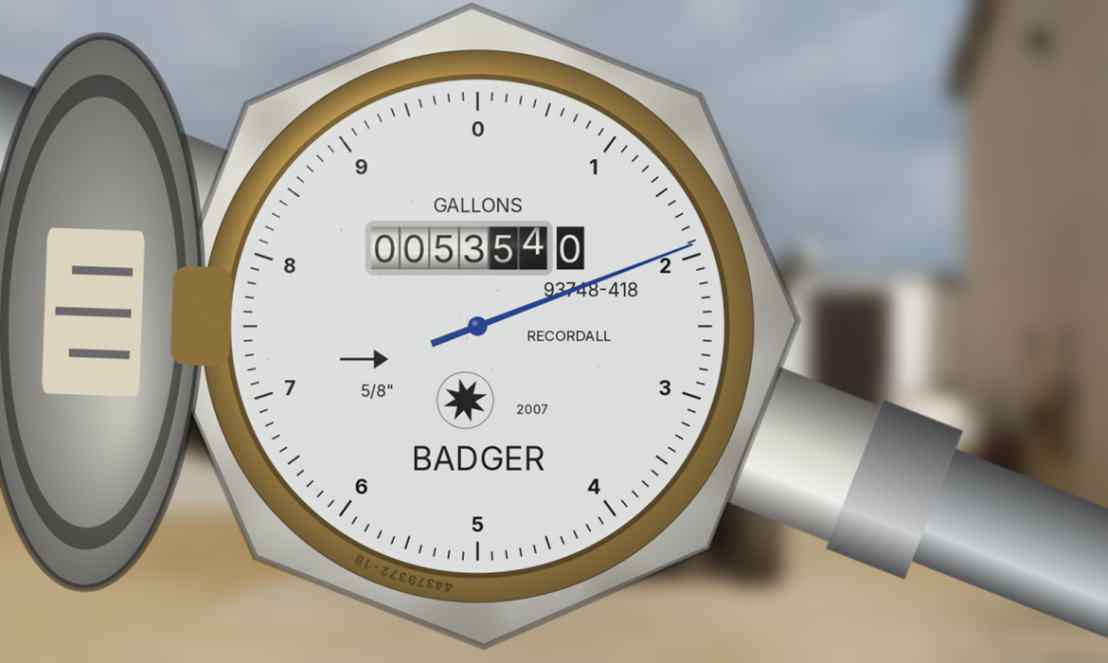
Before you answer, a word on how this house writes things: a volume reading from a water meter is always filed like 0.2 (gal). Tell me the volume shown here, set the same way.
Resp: 53541.9 (gal)
